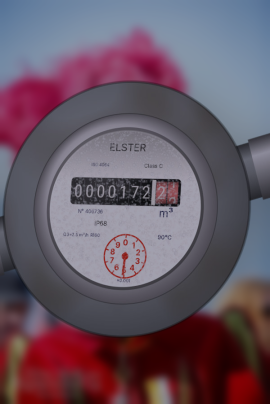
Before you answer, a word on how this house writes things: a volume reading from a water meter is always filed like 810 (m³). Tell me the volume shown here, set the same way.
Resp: 172.215 (m³)
